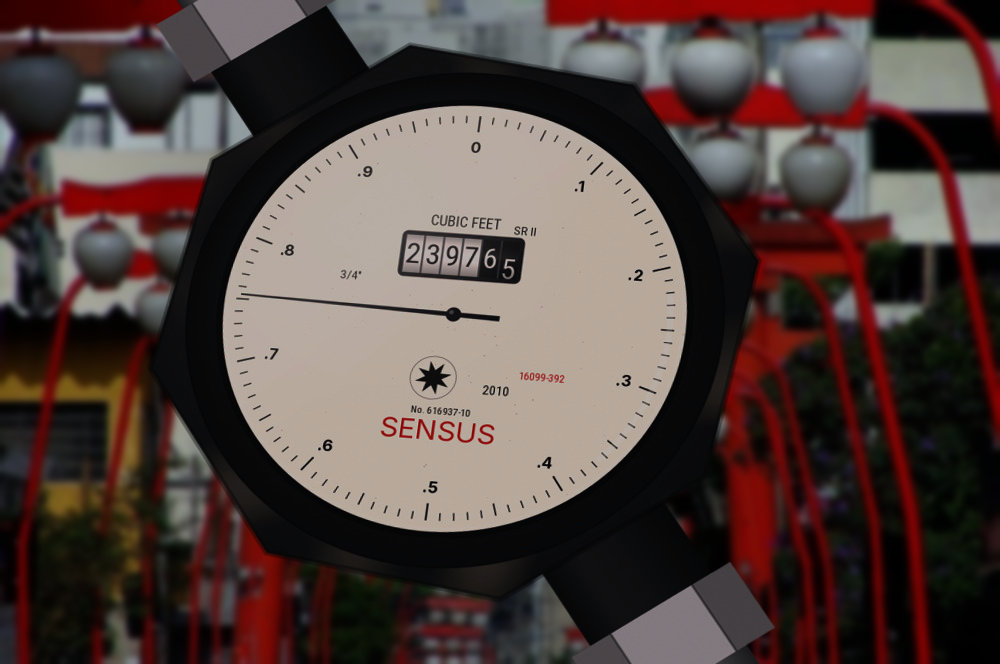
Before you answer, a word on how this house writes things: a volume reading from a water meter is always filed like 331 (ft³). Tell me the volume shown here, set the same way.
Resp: 239764.75 (ft³)
